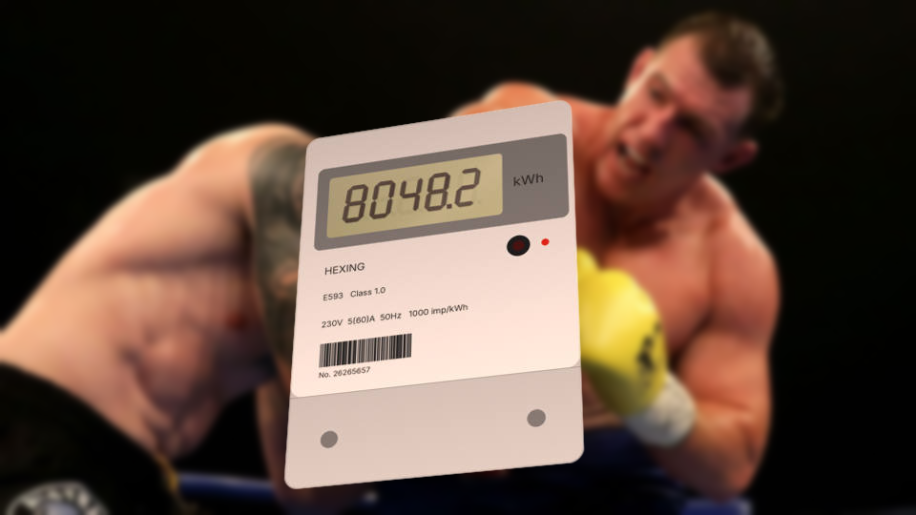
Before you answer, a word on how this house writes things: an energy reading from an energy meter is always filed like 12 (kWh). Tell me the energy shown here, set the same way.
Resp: 8048.2 (kWh)
